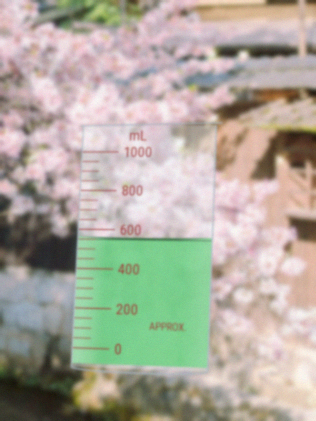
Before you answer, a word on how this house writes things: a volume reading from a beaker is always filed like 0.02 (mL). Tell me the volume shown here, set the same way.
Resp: 550 (mL)
